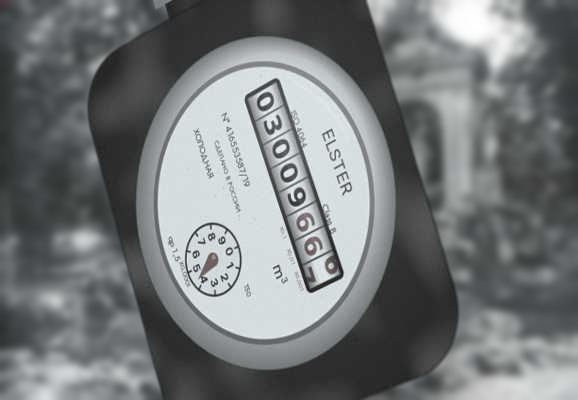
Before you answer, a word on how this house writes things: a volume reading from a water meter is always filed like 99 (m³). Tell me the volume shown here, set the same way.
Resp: 3009.6664 (m³)
